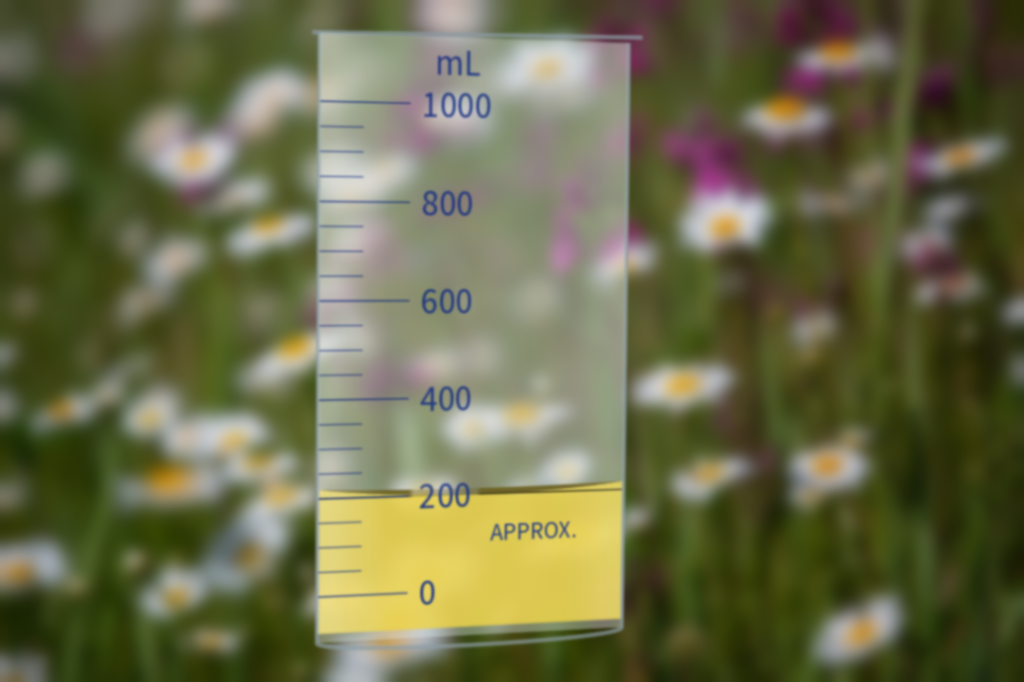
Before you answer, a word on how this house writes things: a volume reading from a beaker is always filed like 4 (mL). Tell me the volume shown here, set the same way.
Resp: 200 (mL)
